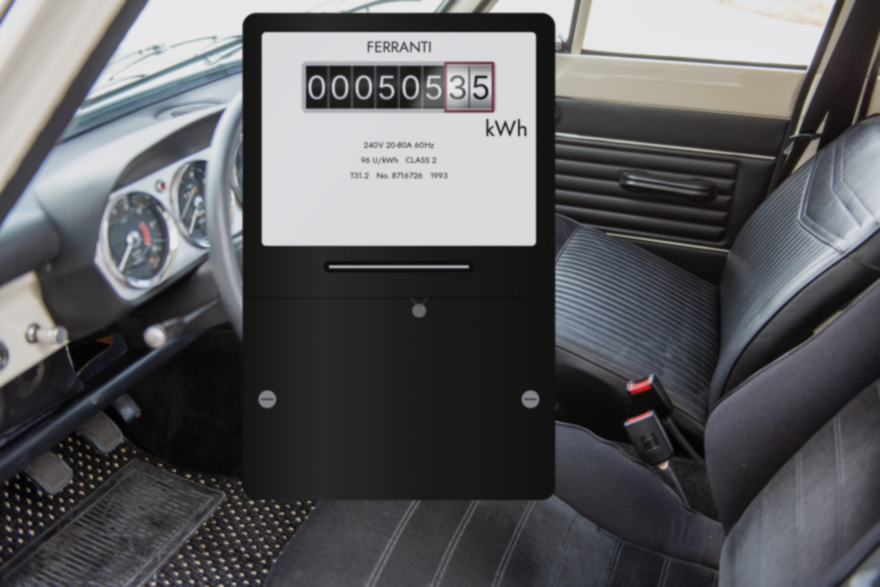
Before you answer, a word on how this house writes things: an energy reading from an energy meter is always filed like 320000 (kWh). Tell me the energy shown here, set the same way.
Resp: 505.35 (kWh)
